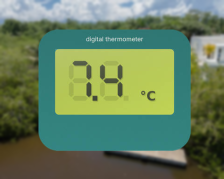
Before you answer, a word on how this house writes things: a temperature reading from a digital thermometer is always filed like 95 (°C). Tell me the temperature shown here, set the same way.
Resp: 7.4 (°C)
